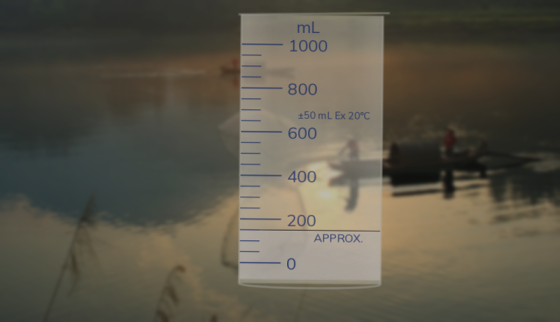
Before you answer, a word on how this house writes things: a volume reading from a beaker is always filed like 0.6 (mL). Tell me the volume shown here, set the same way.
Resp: 150 (mL)
